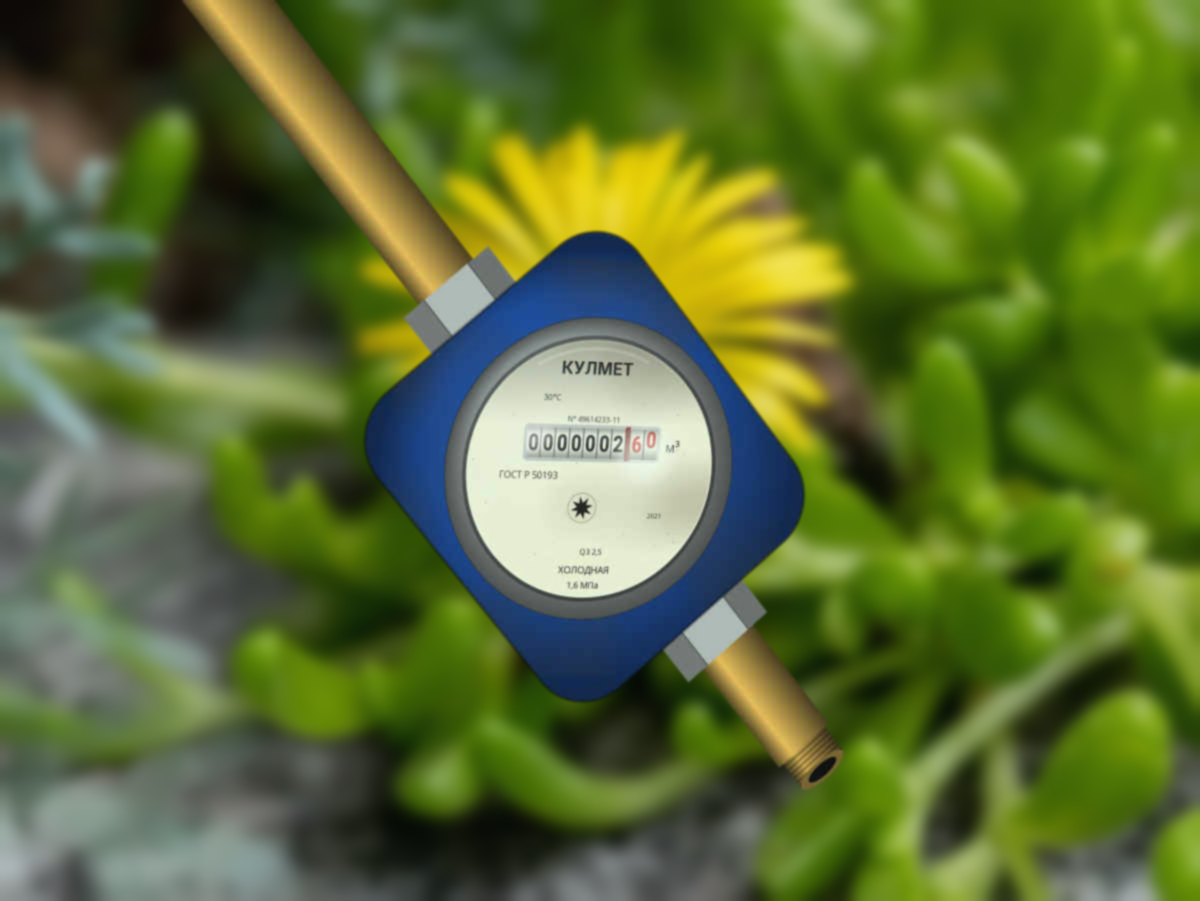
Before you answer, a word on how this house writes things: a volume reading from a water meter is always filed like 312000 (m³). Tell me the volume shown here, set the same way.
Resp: 2.60 (m³)
